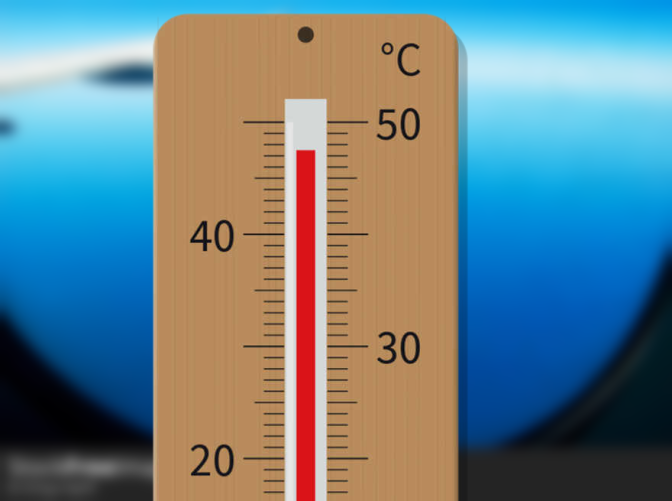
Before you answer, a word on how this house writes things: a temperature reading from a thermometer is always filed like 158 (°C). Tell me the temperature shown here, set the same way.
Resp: 47.5 (°C)
